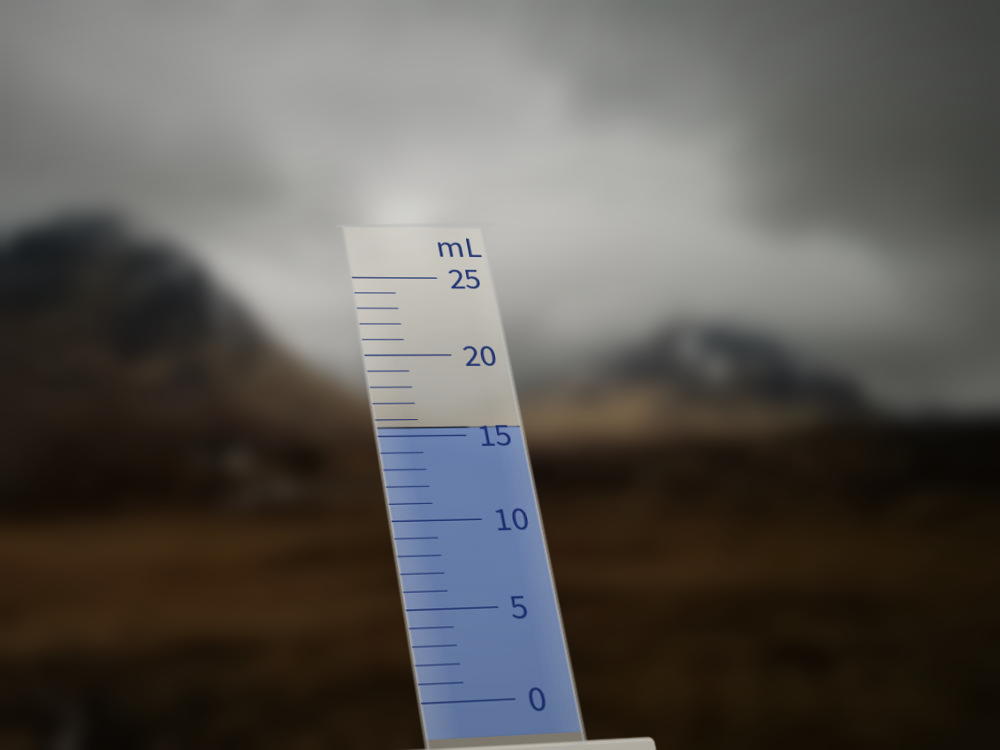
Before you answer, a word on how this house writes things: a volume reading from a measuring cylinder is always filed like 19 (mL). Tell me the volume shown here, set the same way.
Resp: 15.5 (mL)
